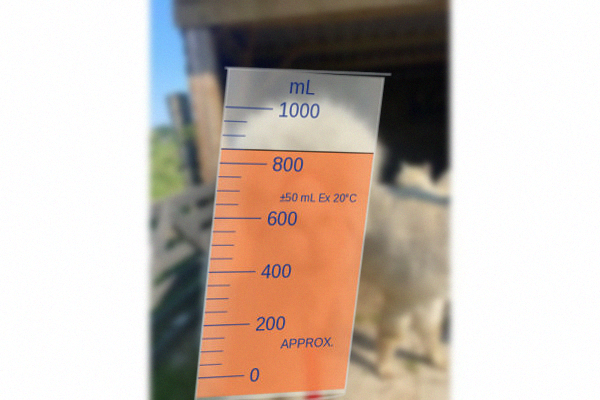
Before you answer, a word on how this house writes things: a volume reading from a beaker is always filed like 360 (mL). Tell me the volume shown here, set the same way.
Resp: 850 (mL)
